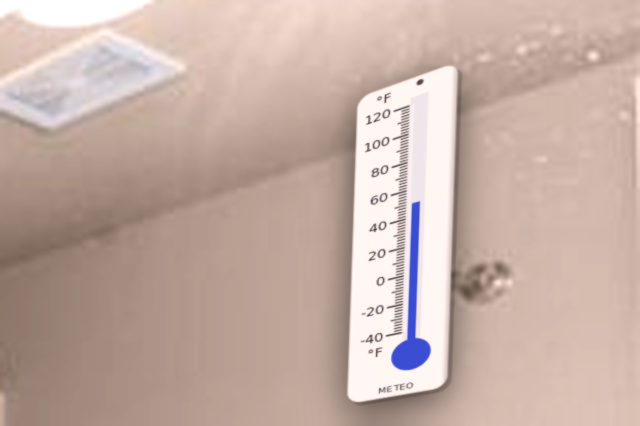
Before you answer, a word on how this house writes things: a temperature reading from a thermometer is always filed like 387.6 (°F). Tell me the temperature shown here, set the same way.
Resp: 50 (°F)
